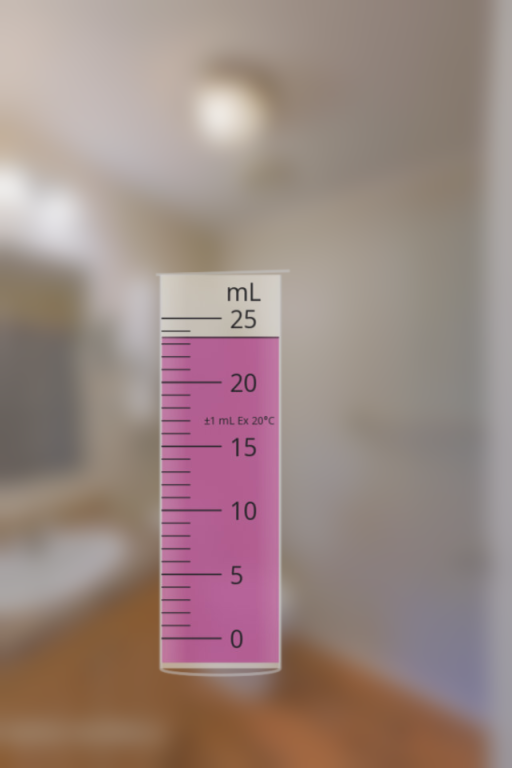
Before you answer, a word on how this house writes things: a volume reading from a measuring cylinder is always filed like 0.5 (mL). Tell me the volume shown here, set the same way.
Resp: 23.5 (mL)
